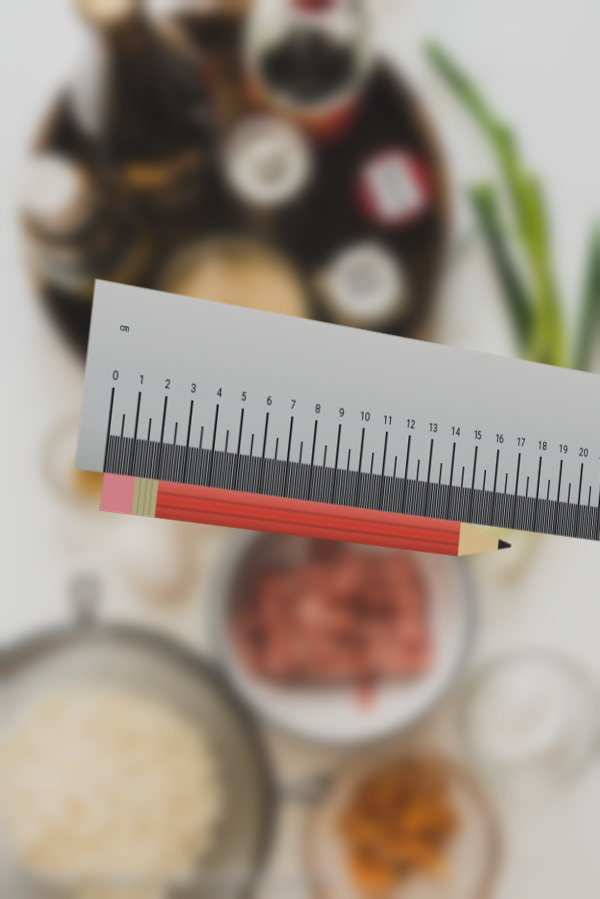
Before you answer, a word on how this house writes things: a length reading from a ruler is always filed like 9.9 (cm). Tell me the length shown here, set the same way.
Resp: 17 (cm)
